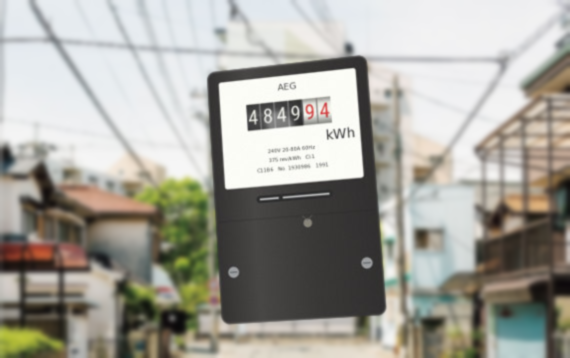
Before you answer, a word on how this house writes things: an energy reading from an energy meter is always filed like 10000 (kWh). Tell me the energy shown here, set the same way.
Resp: 4849.94 (kWh)
